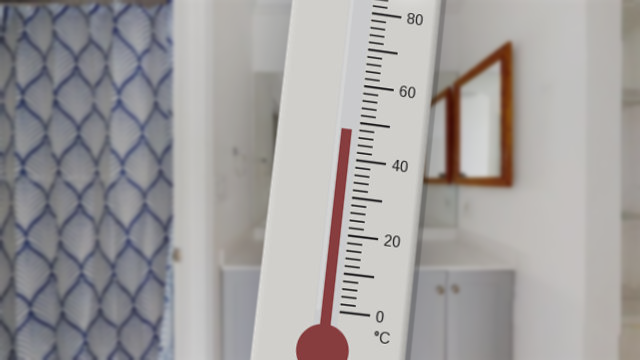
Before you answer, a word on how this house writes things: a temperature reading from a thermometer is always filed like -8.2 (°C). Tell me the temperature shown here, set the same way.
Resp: 48 (°C)
